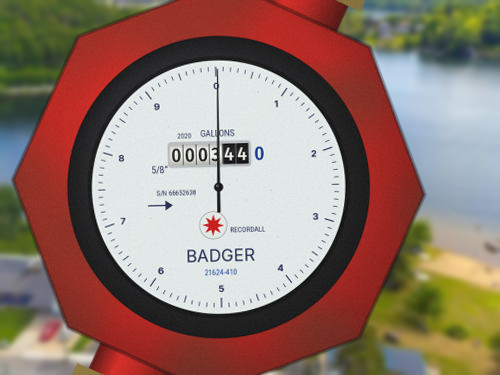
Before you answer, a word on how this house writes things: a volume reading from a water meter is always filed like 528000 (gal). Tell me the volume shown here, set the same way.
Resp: 3440.0 (gal)
